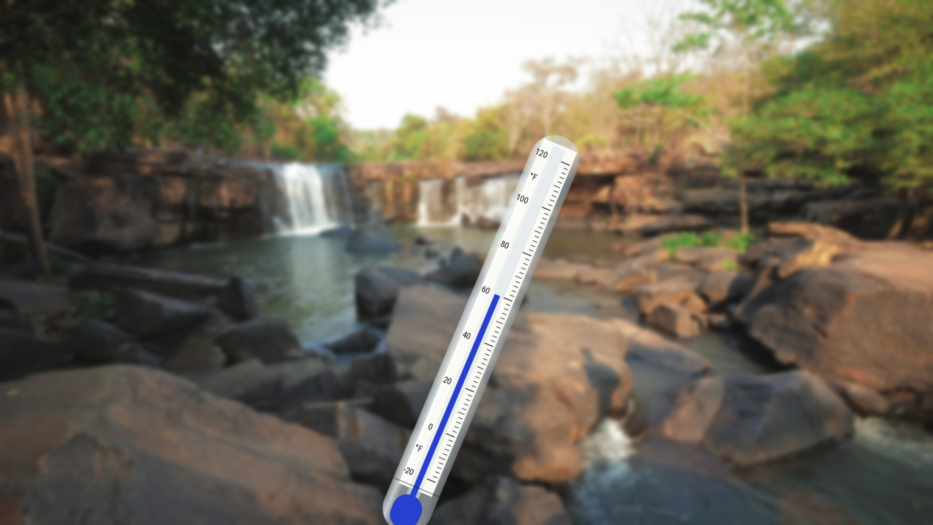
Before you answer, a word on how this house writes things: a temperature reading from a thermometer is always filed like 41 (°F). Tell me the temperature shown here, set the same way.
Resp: 60 (°F)
